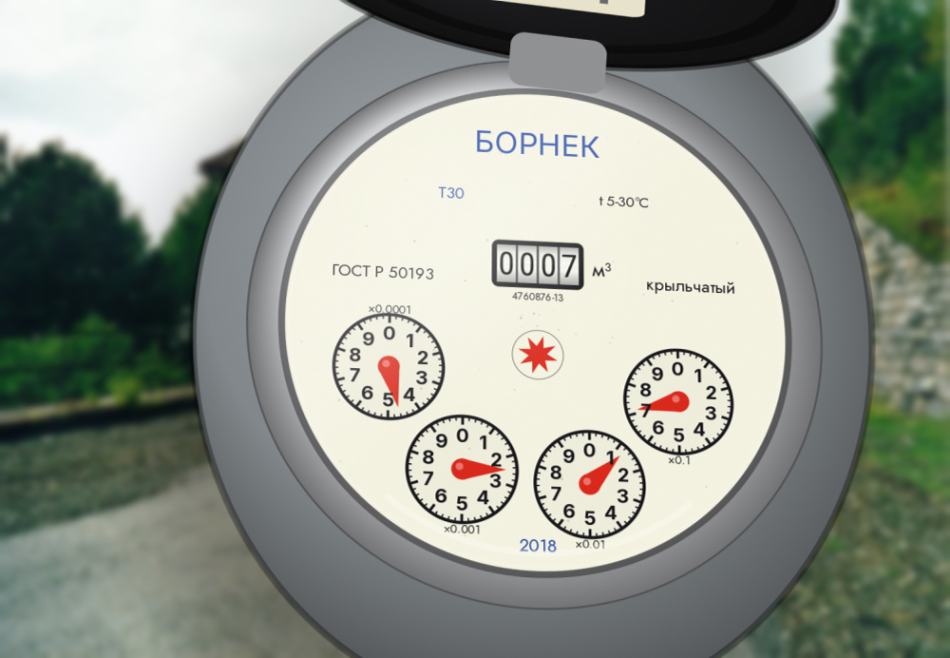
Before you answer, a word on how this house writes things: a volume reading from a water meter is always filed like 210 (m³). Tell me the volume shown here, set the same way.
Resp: 7.7124 (m³)
